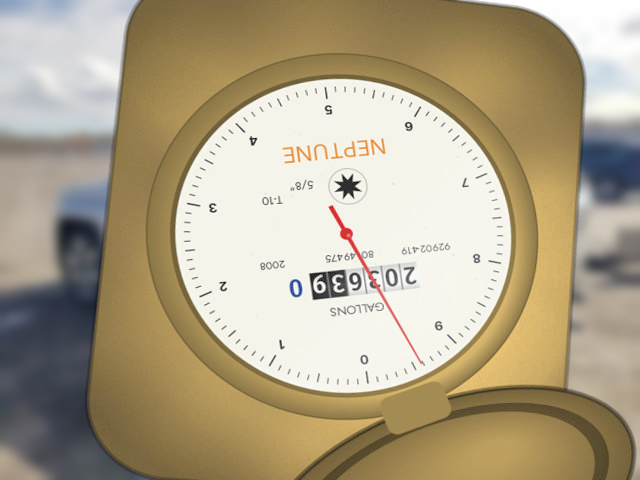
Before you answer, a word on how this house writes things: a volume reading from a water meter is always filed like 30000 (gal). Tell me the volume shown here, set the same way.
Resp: 2036389.4 (gal)
